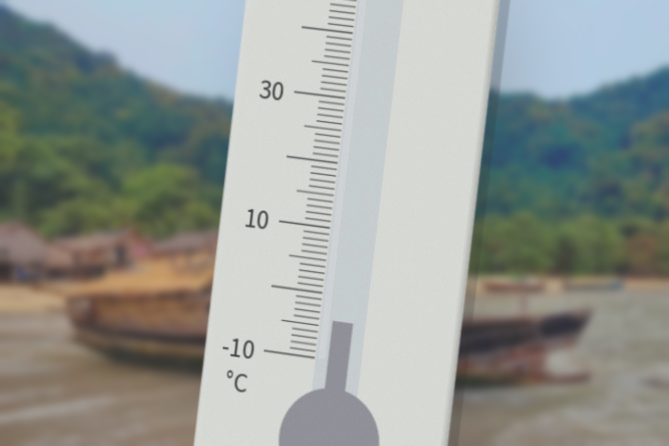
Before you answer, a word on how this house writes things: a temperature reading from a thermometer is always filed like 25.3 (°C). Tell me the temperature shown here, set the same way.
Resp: -4 (°C)
